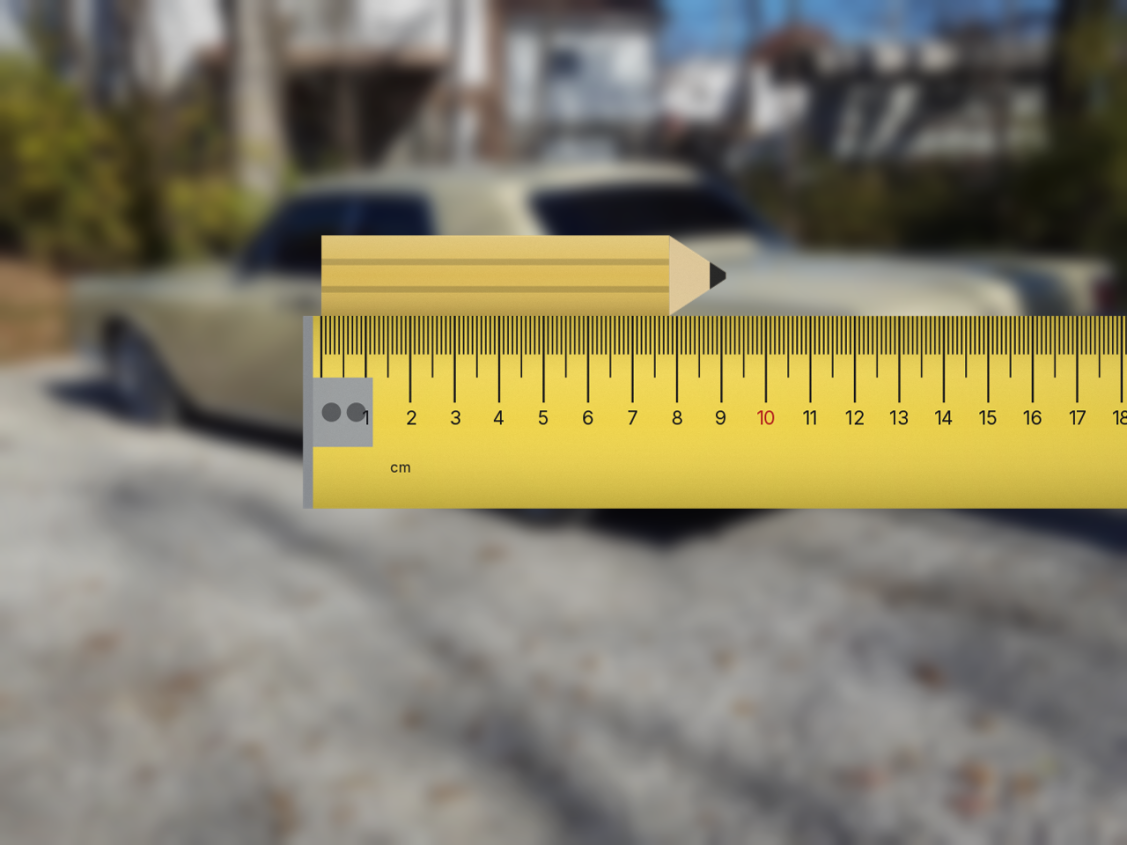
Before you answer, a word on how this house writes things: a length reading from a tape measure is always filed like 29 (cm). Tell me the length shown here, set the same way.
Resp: 9.1 (cm)
